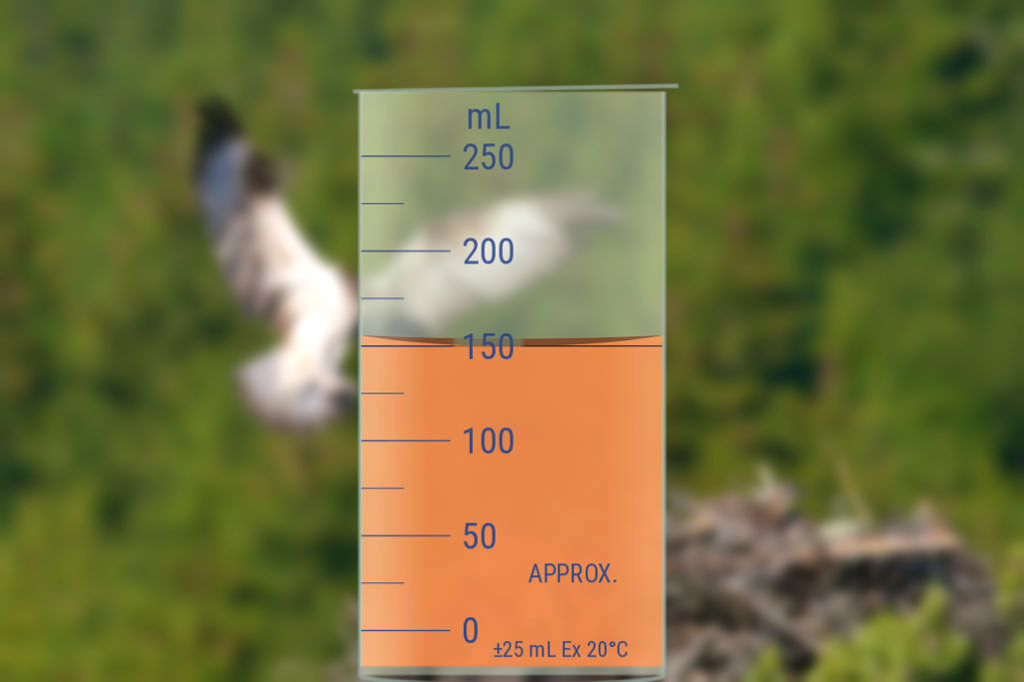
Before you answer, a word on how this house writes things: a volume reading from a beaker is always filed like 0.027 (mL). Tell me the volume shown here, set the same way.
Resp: 150 (mL)
